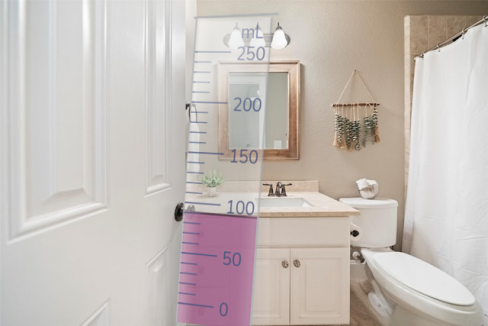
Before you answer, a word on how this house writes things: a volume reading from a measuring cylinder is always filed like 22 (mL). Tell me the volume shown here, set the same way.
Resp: 90 (mL)
